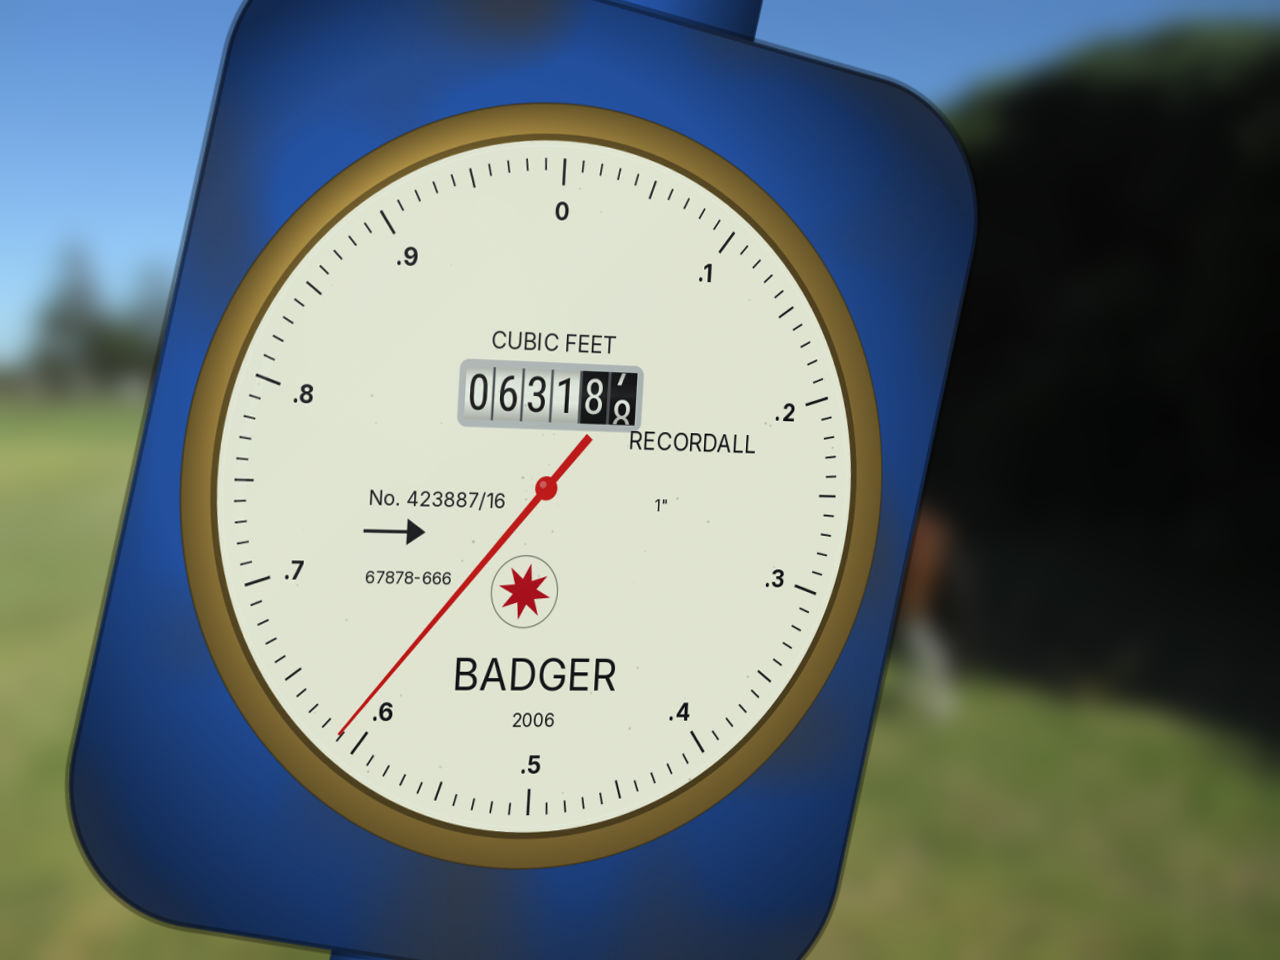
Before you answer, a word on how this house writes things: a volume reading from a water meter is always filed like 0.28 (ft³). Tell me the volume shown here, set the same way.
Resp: 63187.61 (ft³)
